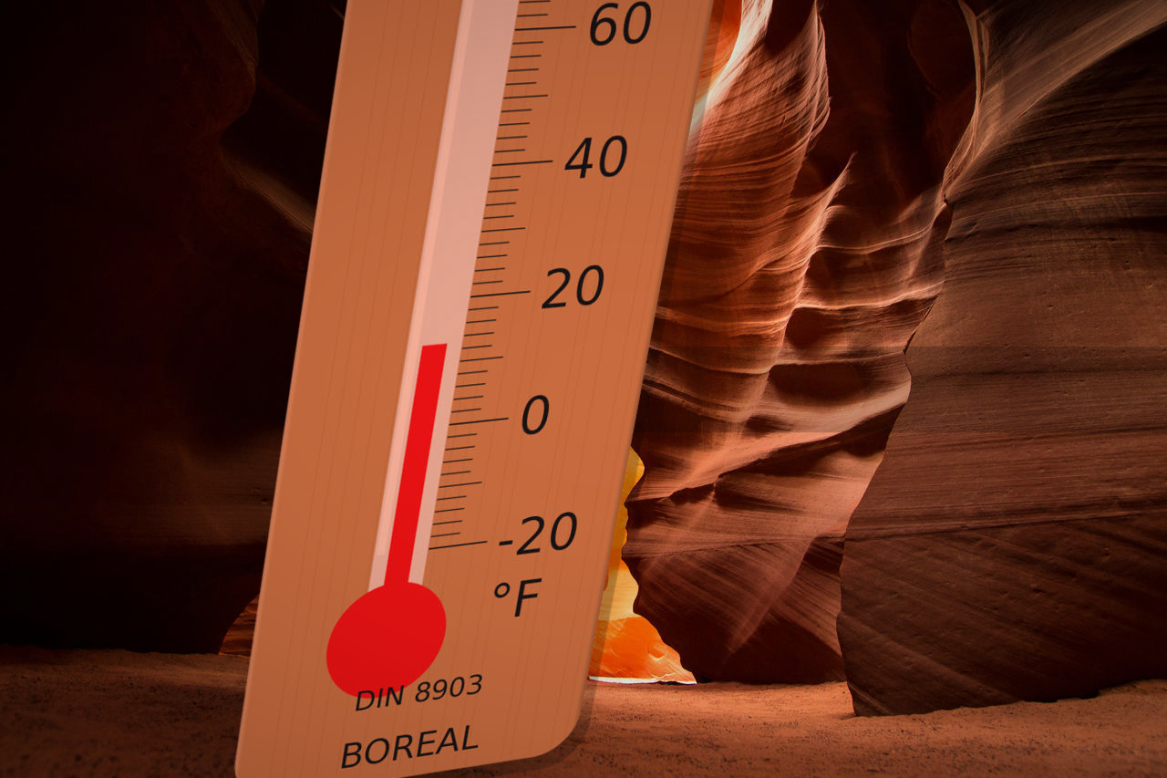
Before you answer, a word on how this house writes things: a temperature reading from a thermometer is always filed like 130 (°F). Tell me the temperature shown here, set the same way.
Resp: 13 (°F)
